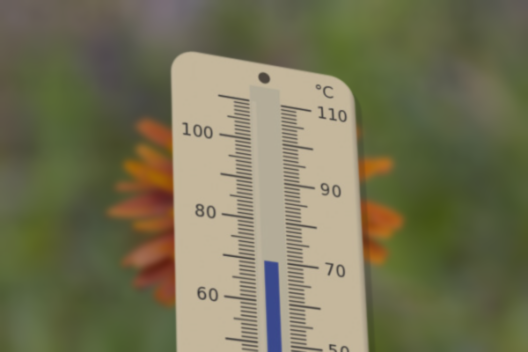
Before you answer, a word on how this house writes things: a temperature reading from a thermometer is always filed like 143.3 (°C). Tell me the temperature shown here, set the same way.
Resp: 70 (°C)
